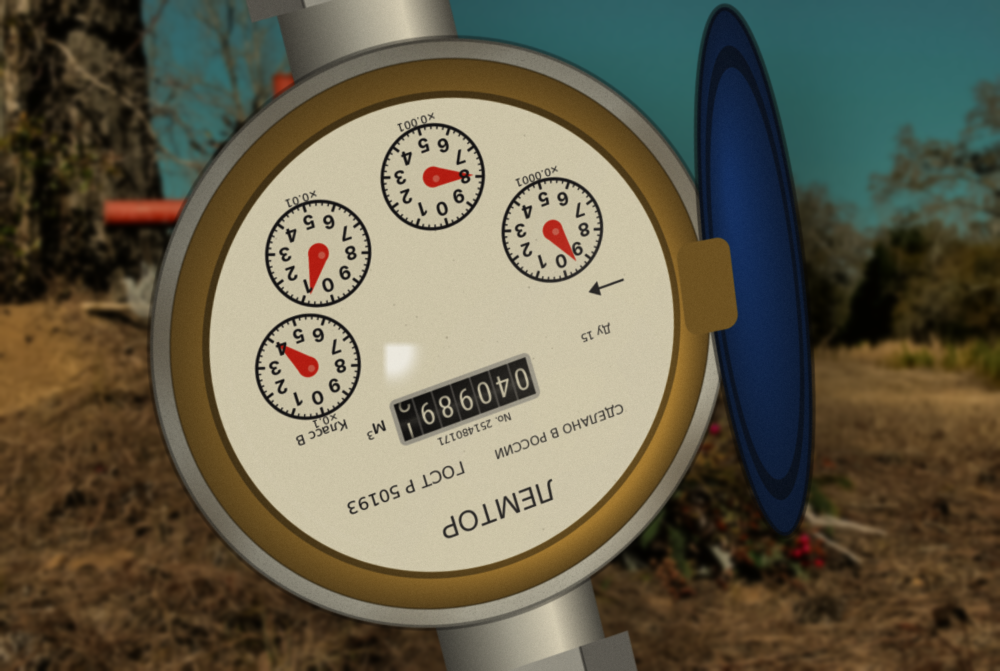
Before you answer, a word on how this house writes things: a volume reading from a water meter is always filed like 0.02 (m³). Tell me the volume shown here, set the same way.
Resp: 409891.4079 (m³)
